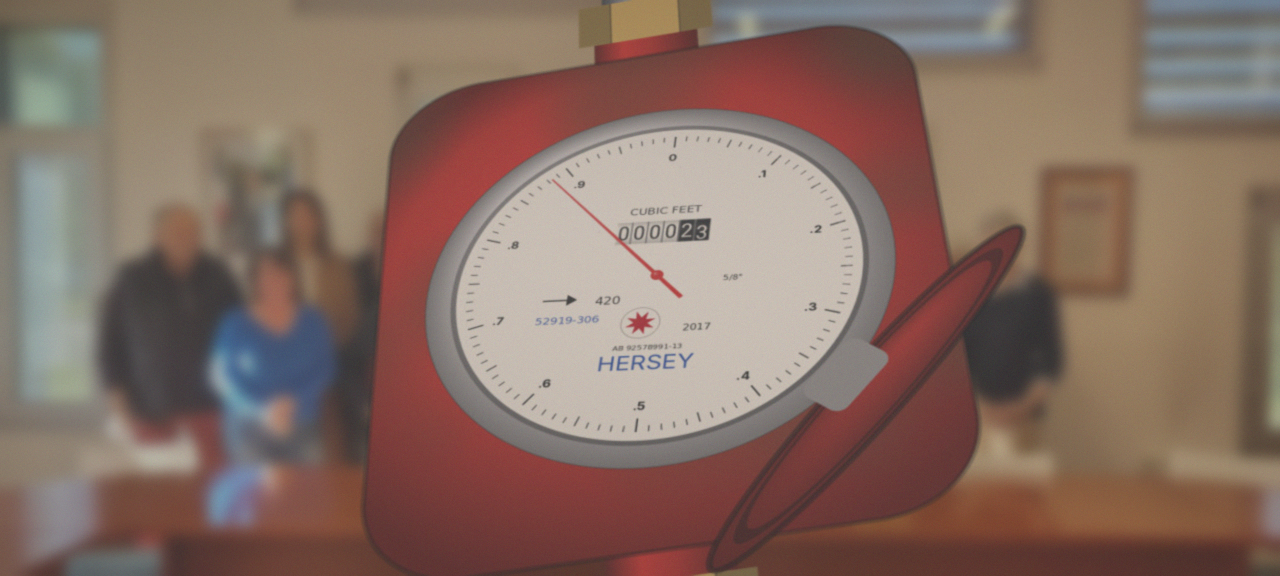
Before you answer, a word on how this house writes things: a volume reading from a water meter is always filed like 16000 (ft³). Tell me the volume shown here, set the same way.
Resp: 22.88 (ft³)
